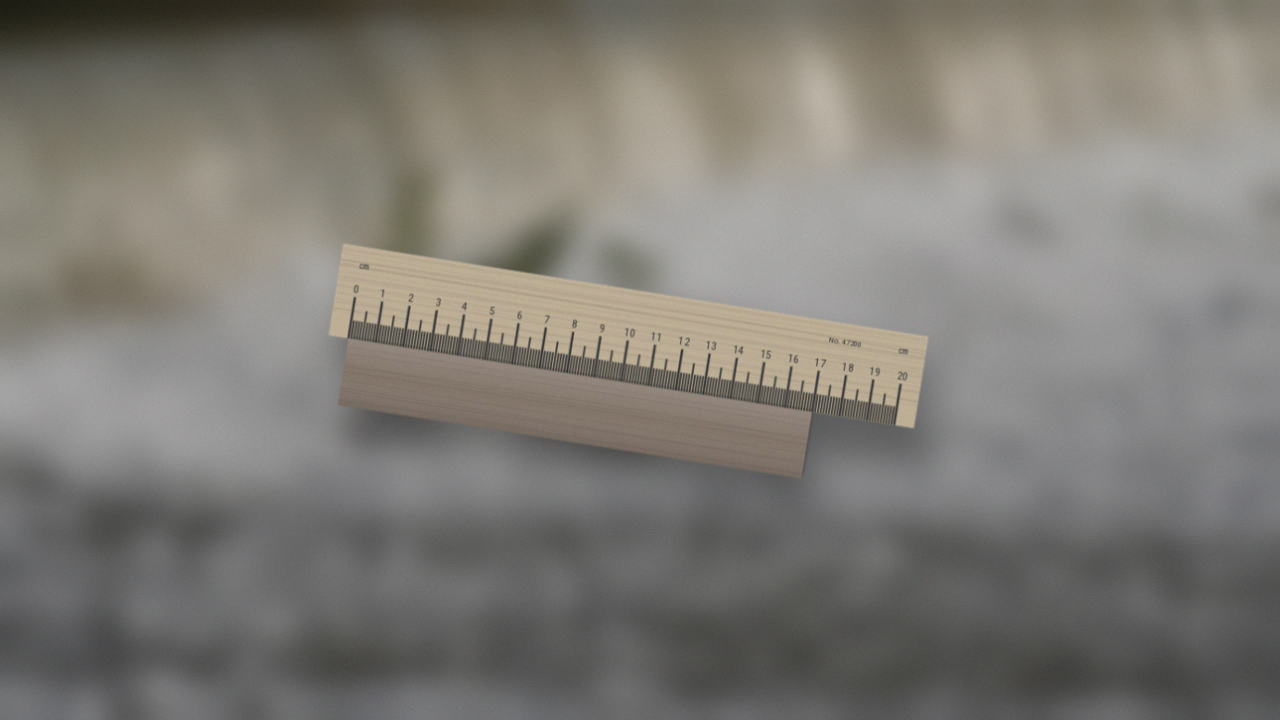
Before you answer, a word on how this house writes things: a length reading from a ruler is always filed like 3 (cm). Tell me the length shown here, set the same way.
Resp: 17 (cm)
